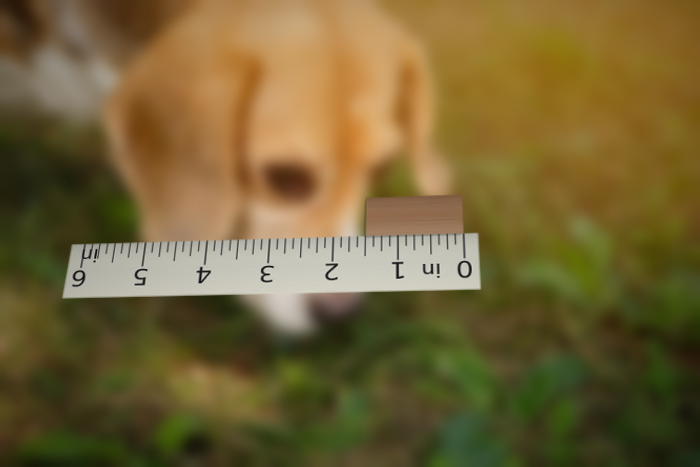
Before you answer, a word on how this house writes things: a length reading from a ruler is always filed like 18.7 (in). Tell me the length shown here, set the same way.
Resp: 1.5 (in)
